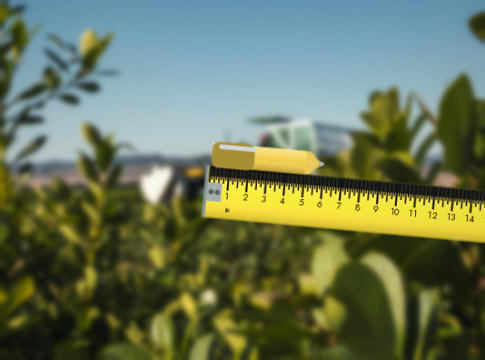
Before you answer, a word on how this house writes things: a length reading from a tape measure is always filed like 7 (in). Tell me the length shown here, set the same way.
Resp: 6 (in)
